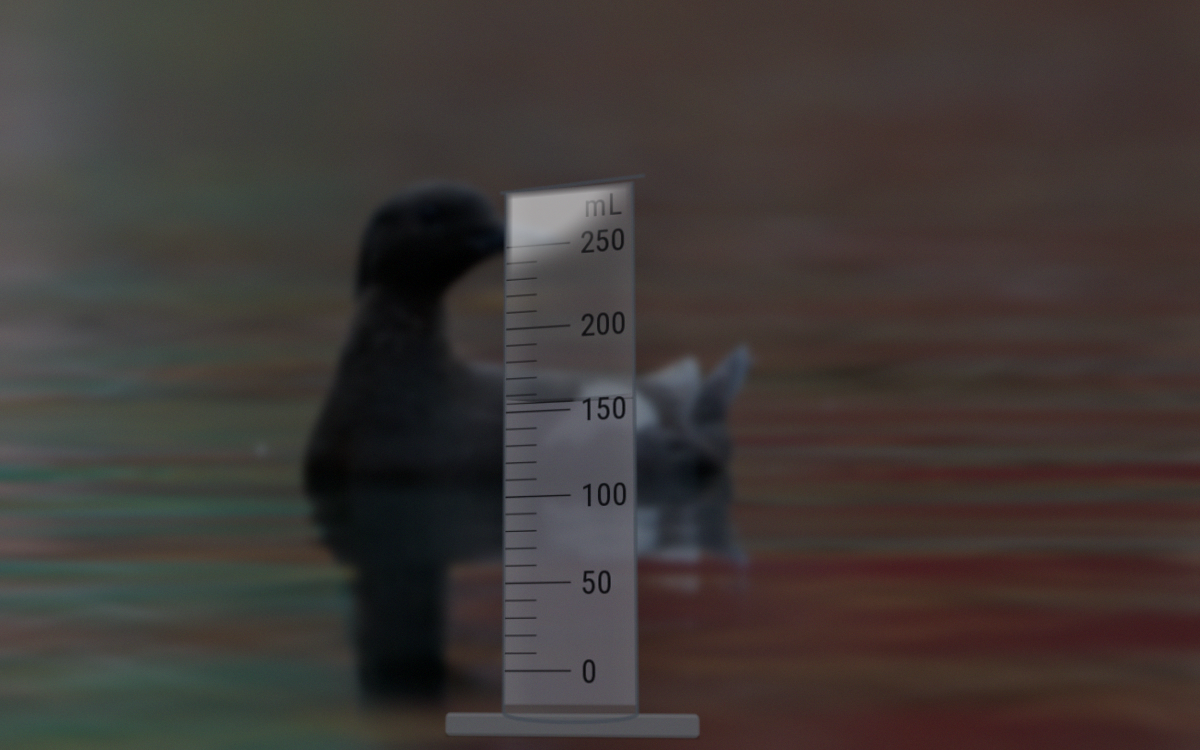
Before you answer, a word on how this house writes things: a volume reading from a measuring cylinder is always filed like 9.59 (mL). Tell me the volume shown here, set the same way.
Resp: 155 (mL)
